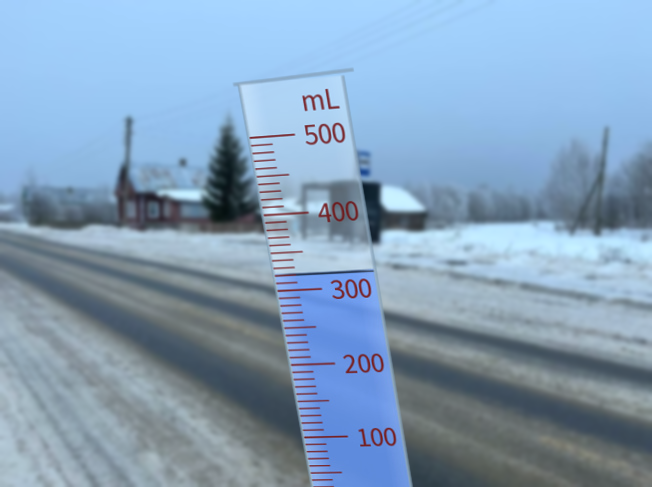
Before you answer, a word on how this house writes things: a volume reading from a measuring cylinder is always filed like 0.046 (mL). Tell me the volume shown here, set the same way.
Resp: 320 (mL)
